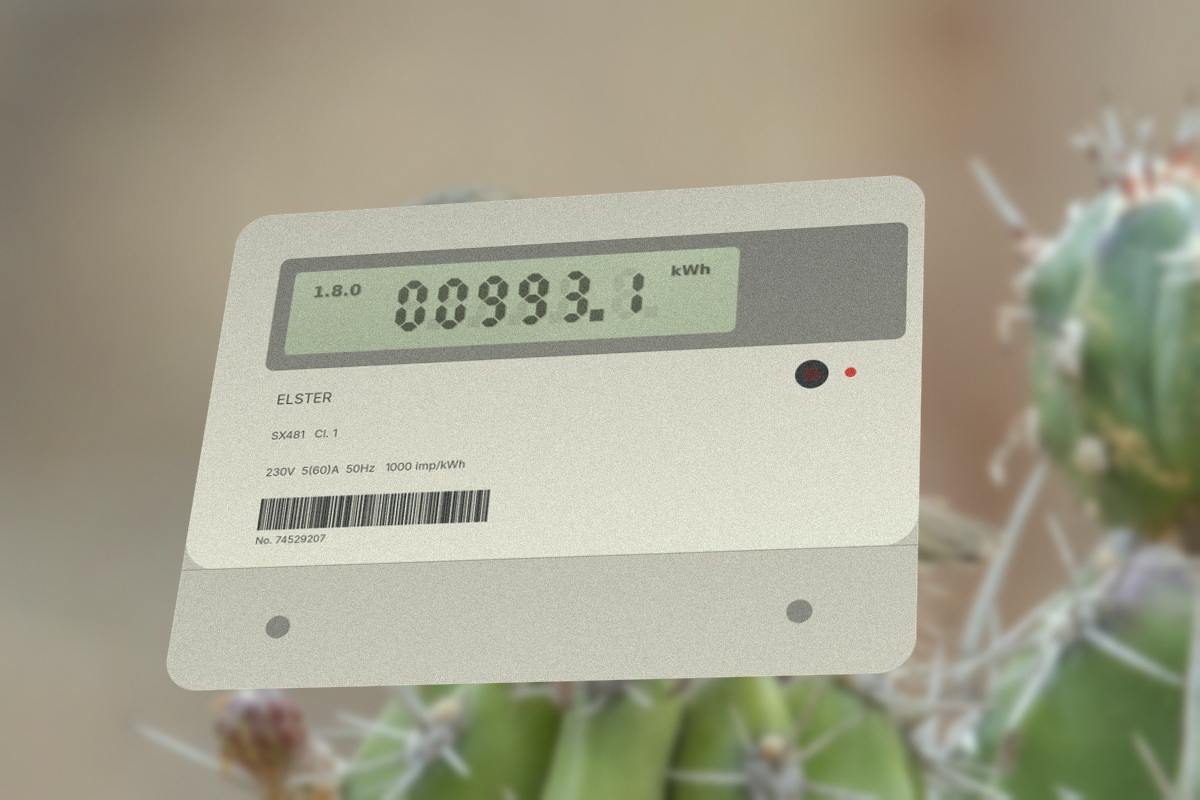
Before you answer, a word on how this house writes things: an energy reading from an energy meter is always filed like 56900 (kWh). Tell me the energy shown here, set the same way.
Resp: 993.1 (kWh)
